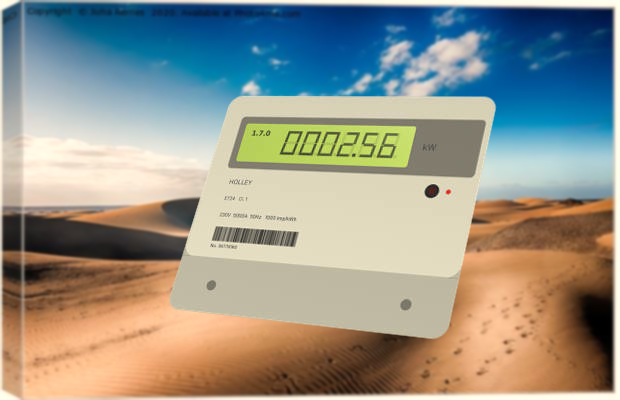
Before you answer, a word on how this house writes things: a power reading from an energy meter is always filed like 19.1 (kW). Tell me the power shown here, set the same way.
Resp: 2.56 (kW)
